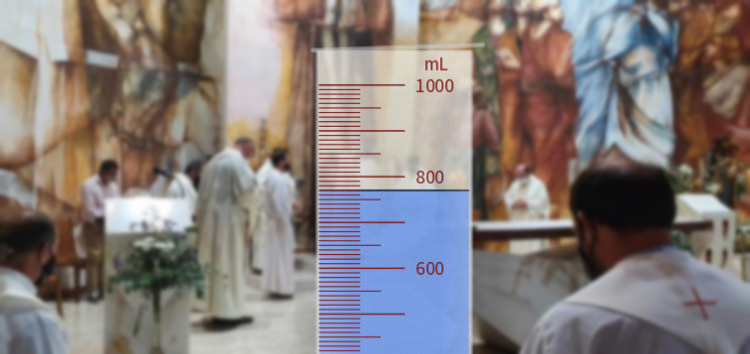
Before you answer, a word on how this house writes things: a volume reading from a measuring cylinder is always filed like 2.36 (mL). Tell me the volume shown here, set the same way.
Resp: 770 (mL)
